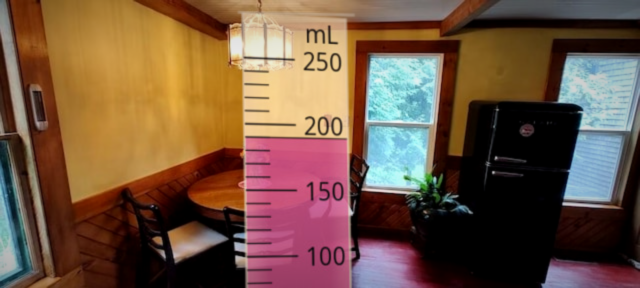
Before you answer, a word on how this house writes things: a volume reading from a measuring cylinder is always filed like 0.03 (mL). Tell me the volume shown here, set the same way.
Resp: 190 (mL)
